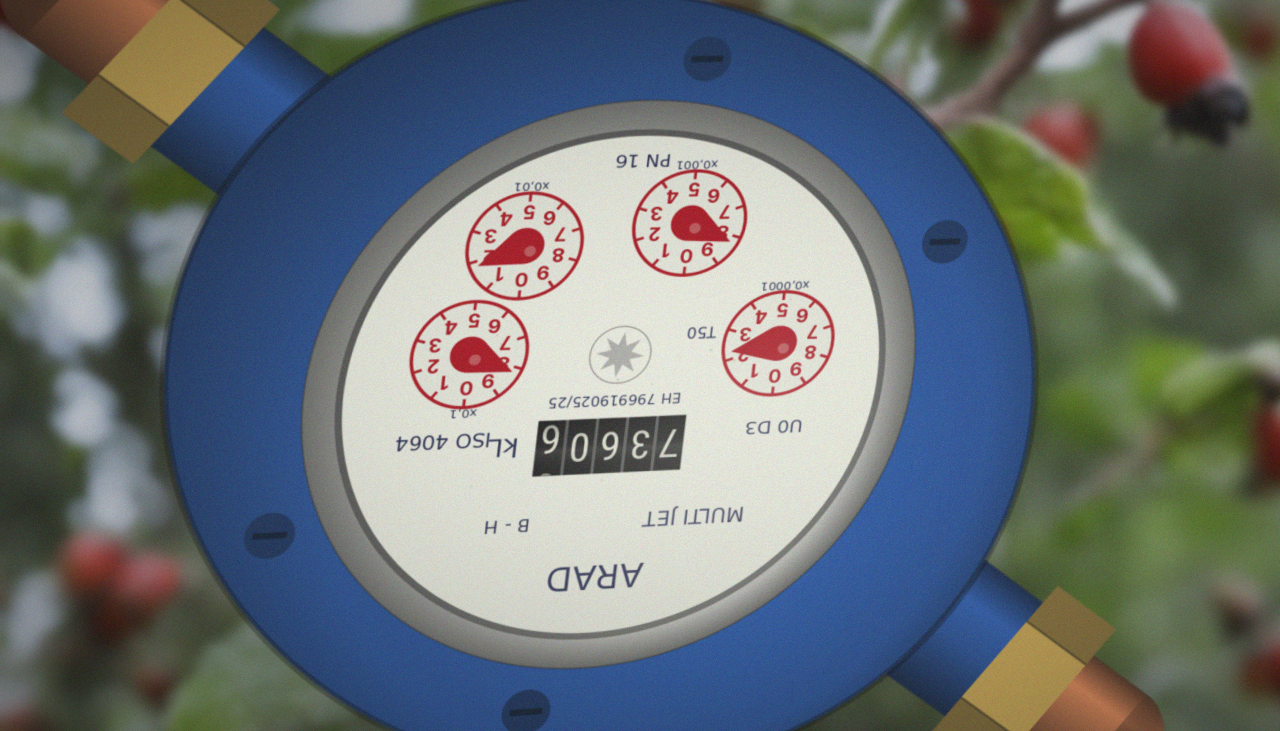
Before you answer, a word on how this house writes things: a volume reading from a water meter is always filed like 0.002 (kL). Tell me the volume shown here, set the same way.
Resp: 73605.8182 (kL)
